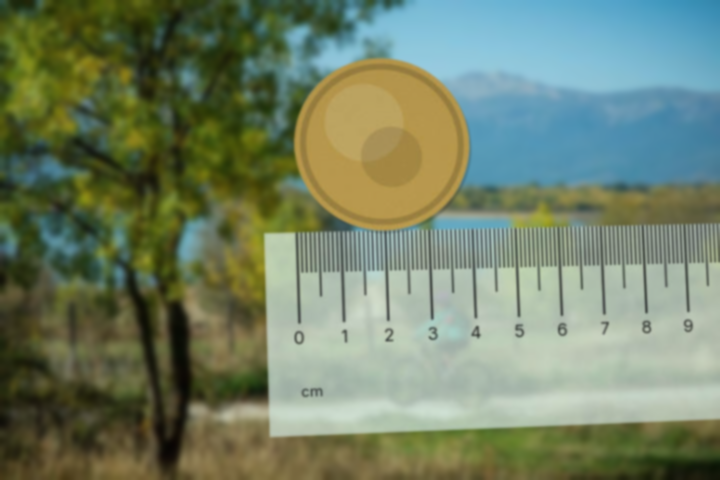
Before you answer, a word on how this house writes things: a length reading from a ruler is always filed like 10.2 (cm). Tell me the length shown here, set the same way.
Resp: 4 (cm)
